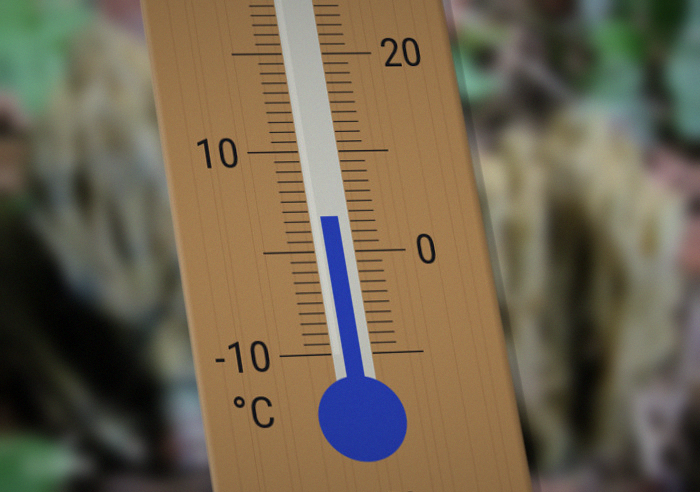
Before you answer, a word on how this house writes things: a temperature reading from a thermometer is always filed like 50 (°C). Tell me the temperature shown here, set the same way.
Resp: 3.5 (°C)
